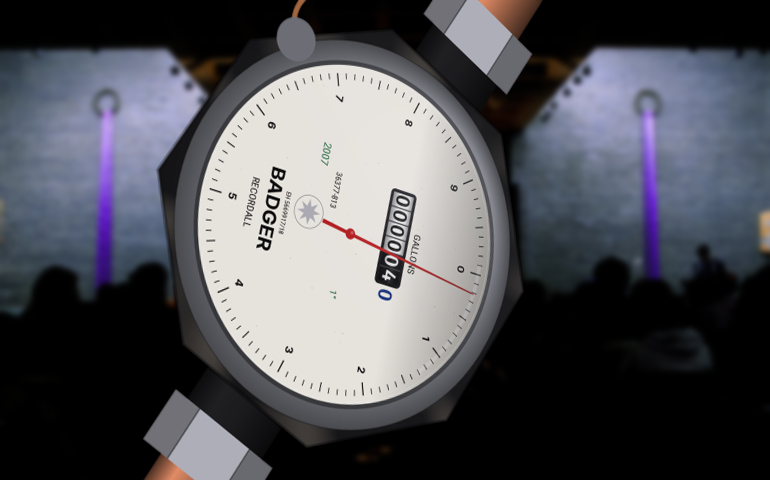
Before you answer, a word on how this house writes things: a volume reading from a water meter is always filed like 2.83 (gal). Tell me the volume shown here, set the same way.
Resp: 40.2 (gal)
